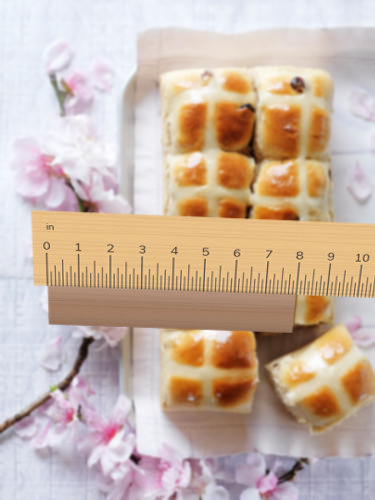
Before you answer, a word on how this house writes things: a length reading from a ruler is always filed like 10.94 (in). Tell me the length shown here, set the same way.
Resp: 8 (in)
